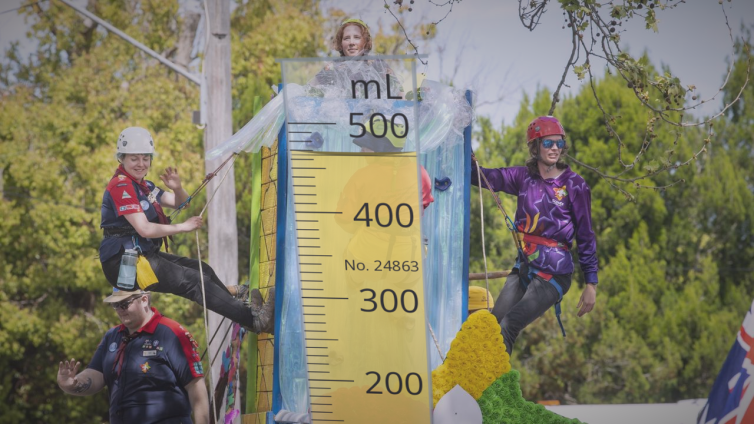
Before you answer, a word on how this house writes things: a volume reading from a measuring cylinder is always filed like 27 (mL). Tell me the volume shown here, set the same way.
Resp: 465 (mL)
